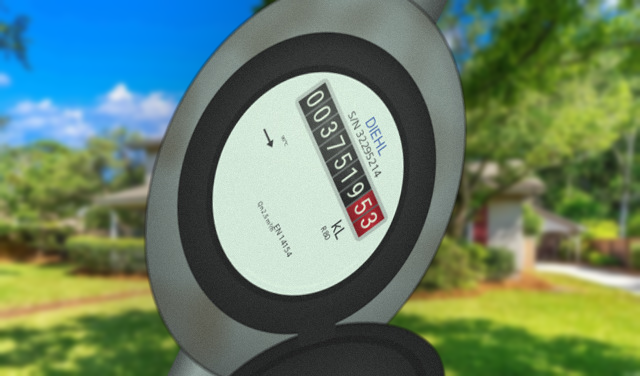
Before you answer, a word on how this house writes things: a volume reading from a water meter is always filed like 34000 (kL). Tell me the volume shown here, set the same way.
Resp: 37519.53 (kL)
